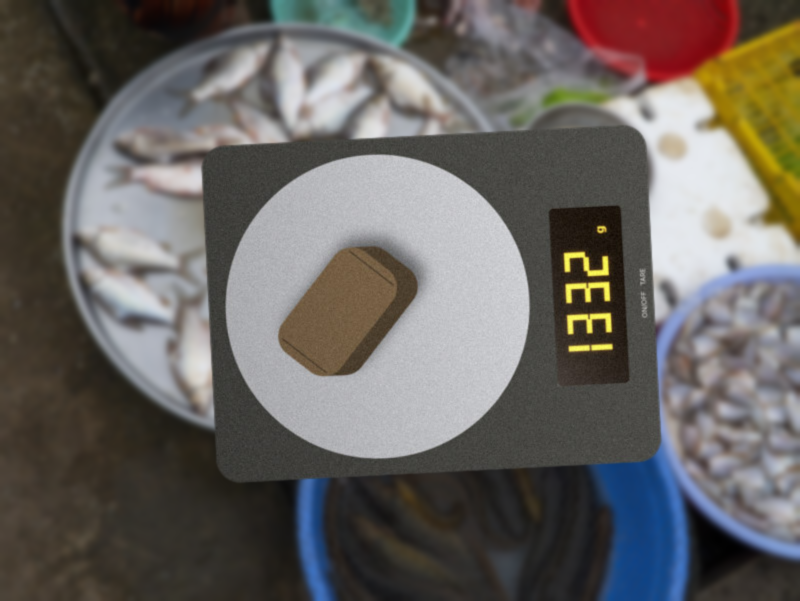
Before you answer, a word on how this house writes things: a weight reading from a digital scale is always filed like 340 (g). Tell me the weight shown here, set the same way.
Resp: 1332 (g)
